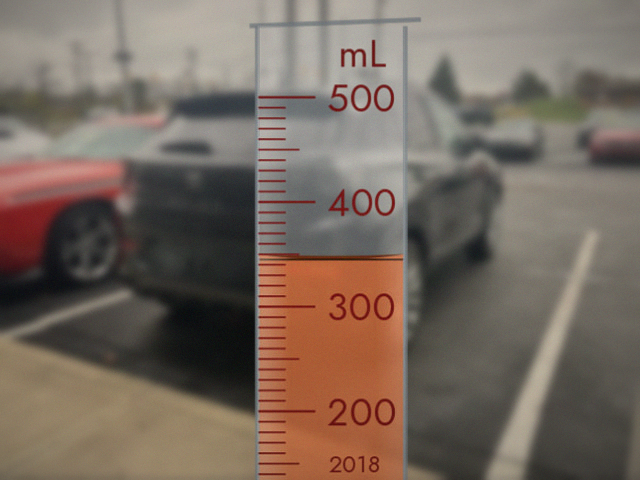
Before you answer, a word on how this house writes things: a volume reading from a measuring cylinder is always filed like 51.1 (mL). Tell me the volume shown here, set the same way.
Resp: 345 (mL)
